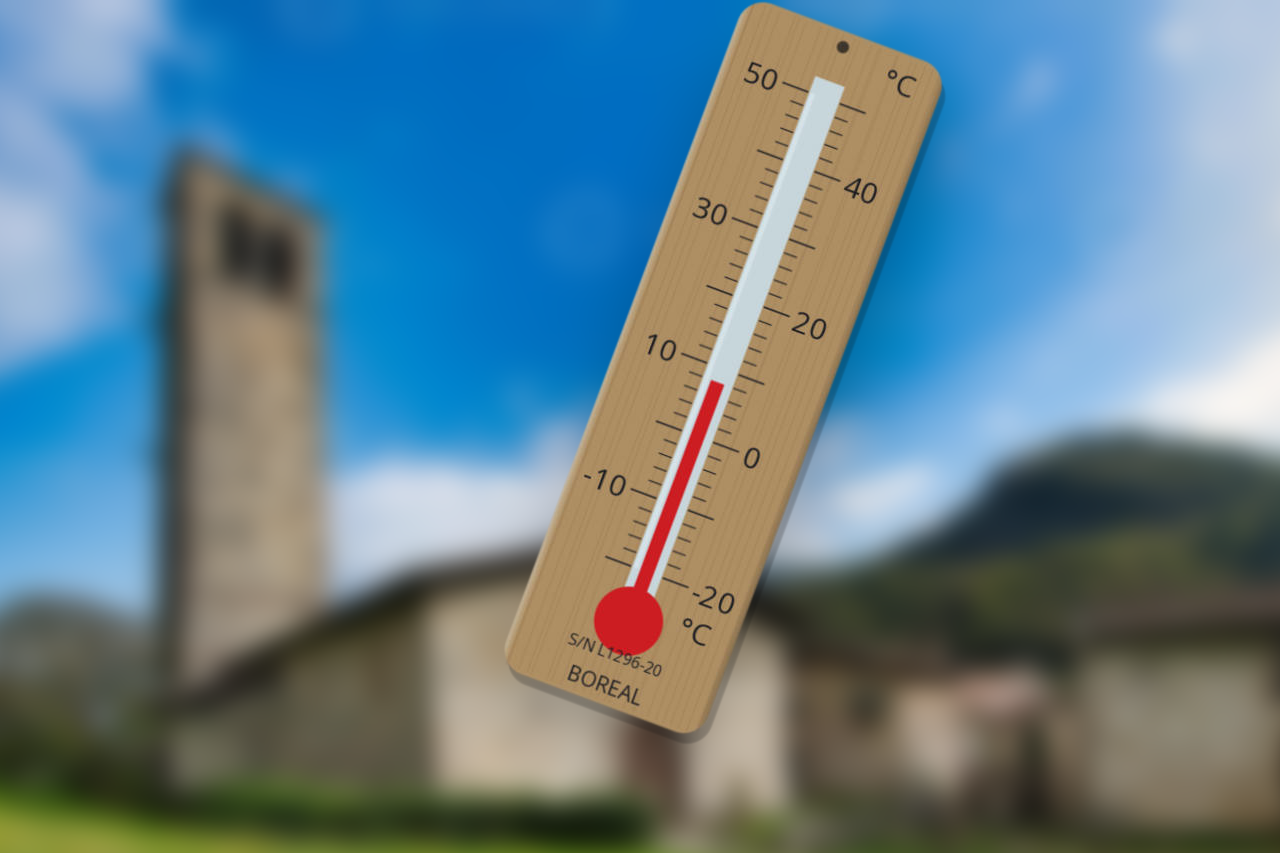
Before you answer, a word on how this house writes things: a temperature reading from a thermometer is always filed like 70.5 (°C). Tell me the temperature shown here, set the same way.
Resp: 8 (°C)
